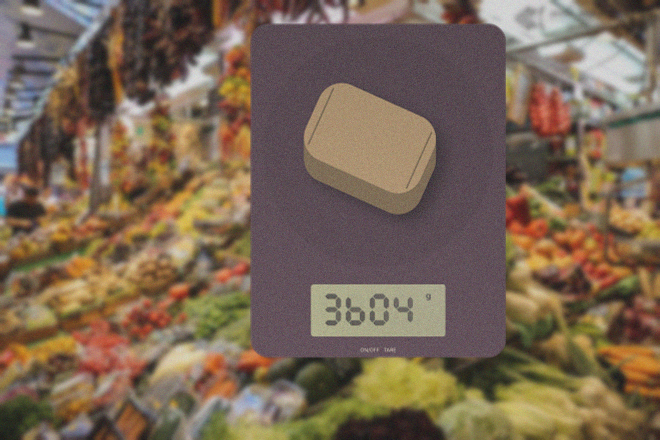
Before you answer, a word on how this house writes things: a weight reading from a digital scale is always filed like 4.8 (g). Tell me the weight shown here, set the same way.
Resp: 3604 (g)
